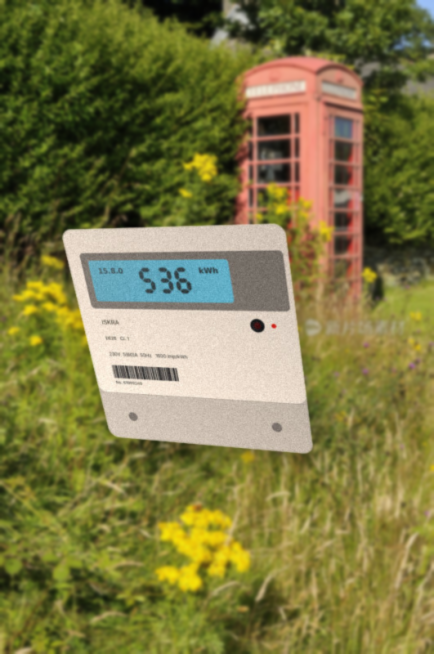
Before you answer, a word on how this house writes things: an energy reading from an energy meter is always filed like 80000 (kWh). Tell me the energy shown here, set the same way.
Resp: 536 (kWh)
